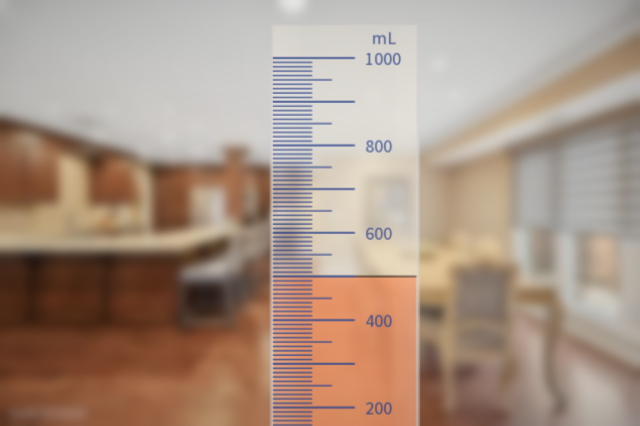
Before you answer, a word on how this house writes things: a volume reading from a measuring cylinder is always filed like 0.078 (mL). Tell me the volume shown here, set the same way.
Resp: 500 (mL)
